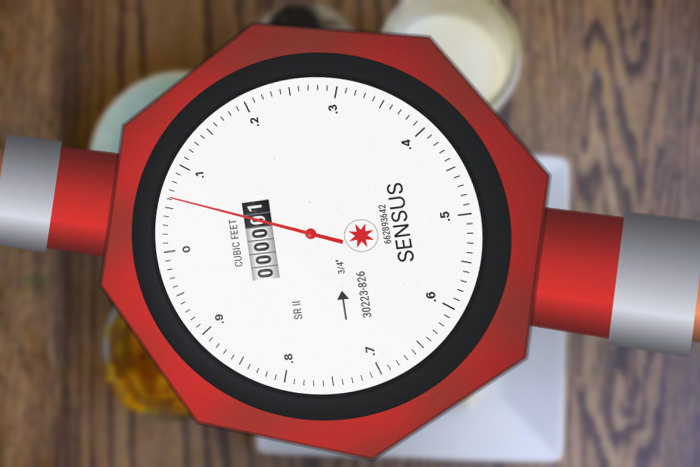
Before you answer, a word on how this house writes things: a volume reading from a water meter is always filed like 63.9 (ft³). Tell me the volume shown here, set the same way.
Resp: 1.06 (ft³)
